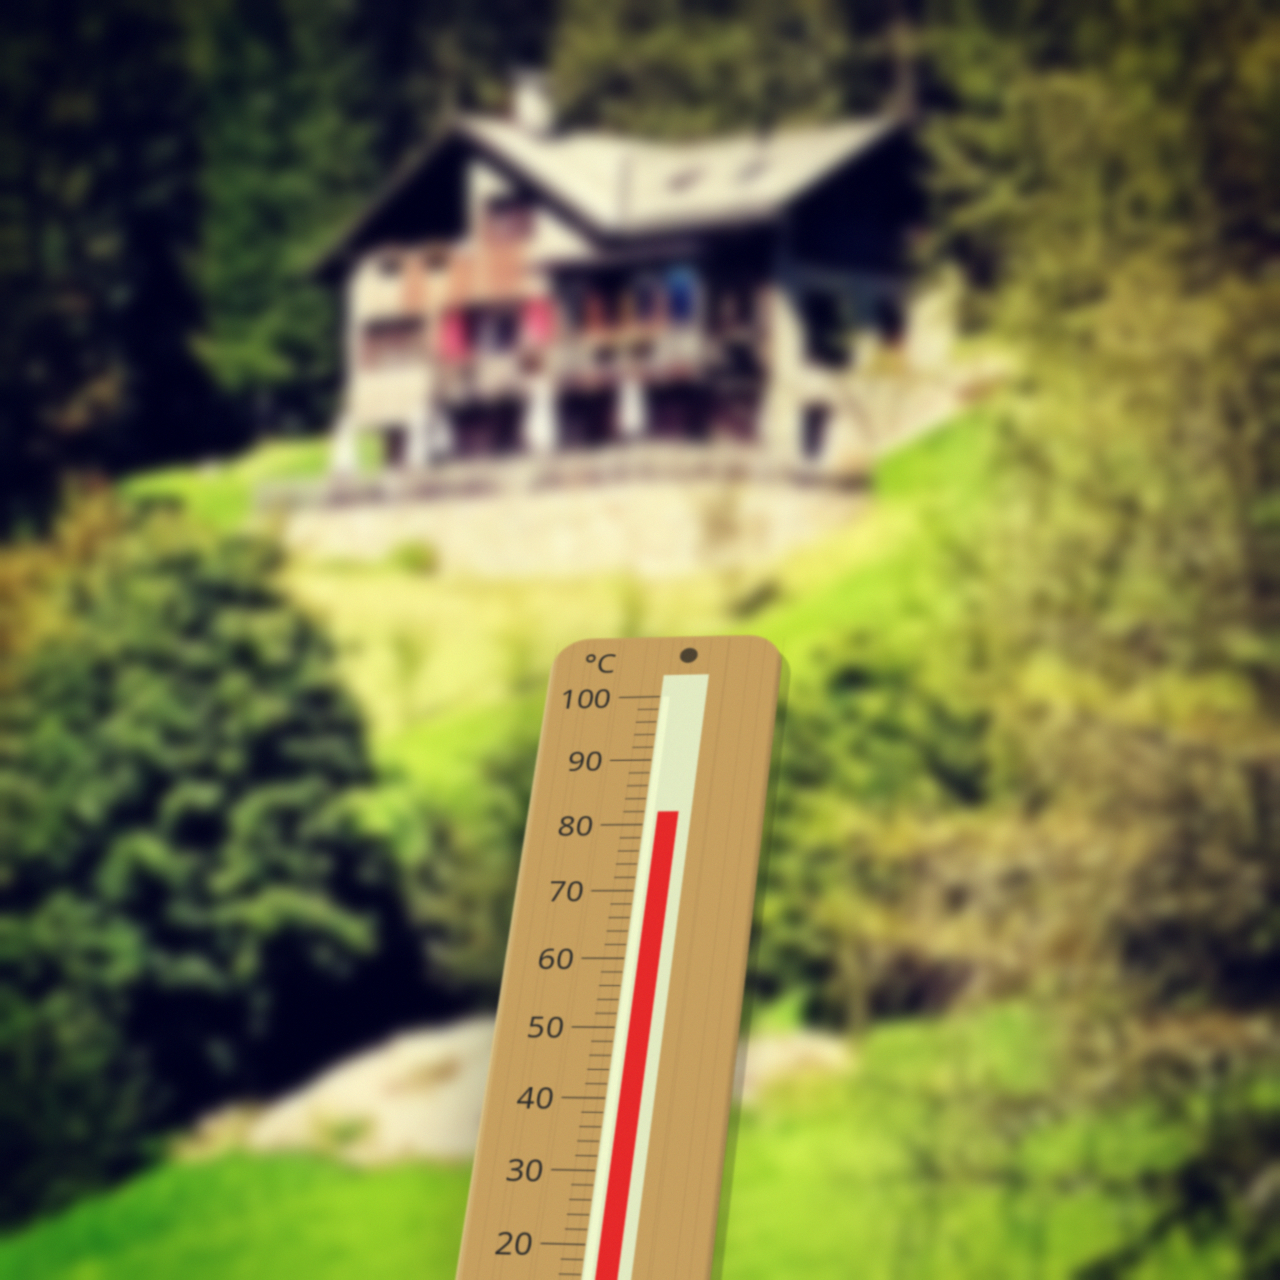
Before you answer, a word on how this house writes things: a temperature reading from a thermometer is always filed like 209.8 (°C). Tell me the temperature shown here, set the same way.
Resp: 82 (°C)
